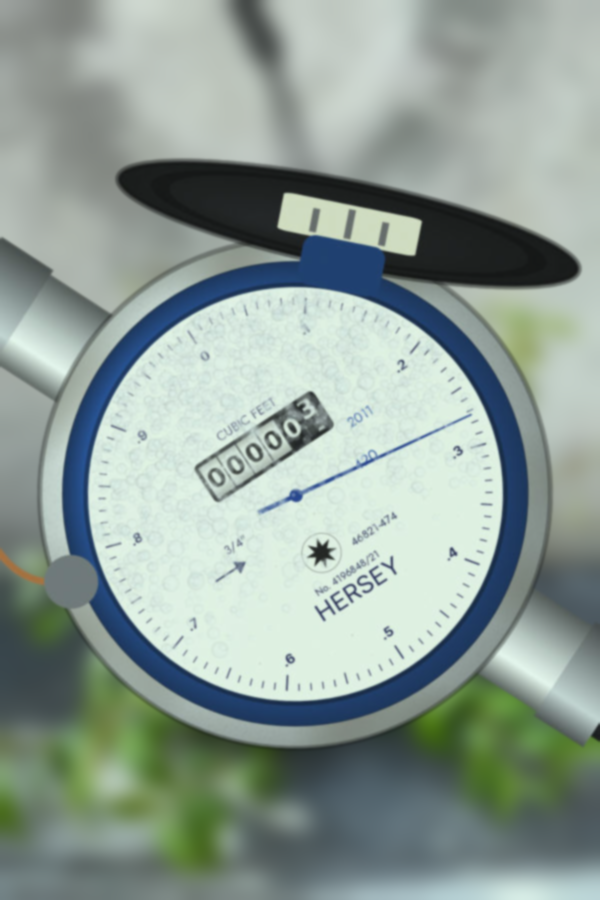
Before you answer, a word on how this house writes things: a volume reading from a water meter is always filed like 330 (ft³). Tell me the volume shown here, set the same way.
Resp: 3.27 (ft³)
